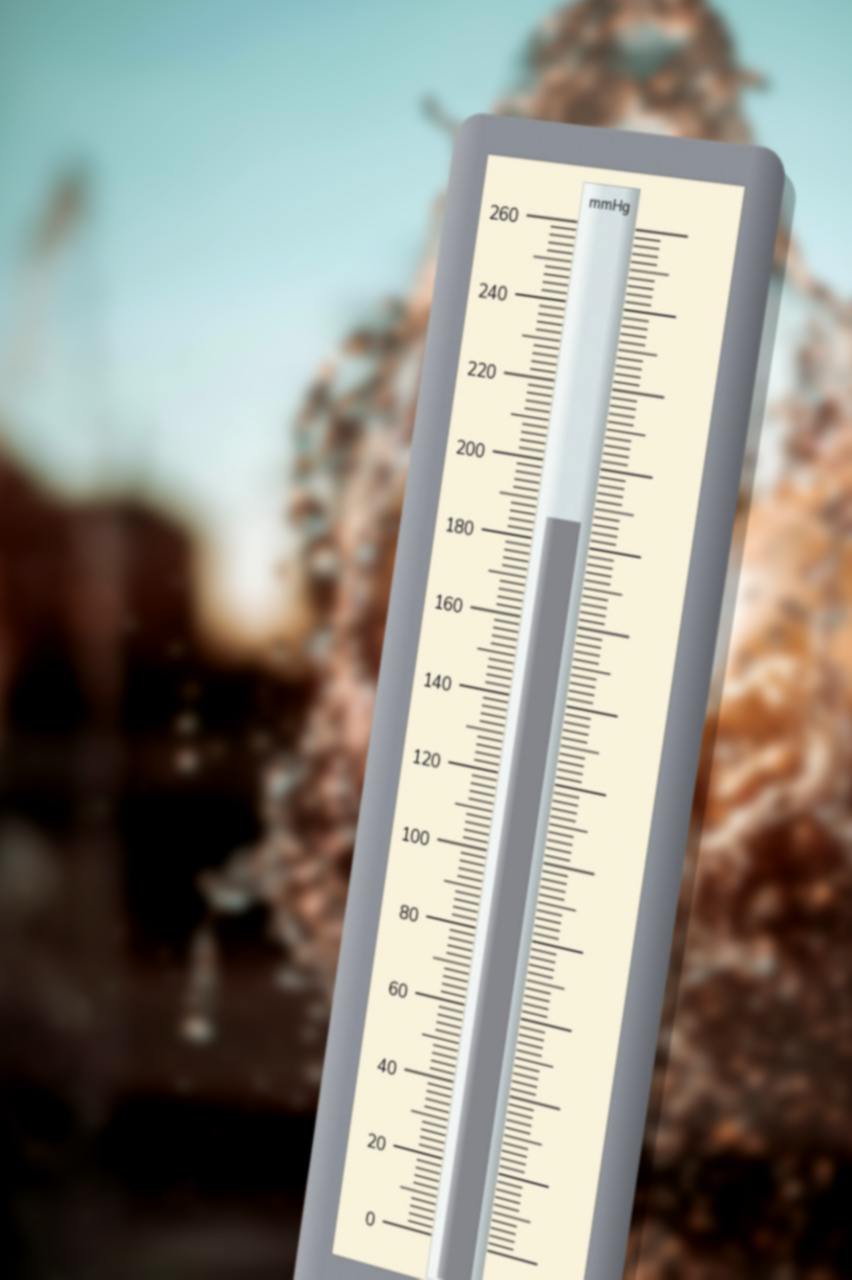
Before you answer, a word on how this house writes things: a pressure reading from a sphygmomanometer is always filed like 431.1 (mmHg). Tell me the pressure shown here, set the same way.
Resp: 186 (mmHg)
